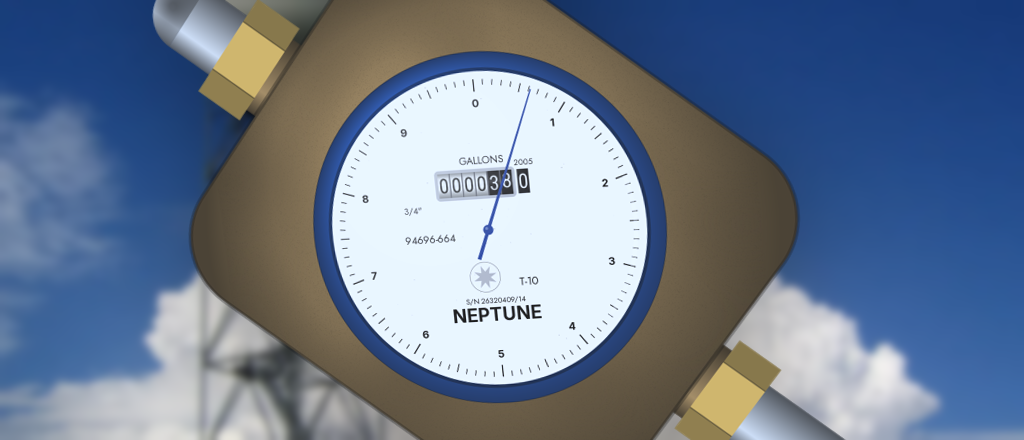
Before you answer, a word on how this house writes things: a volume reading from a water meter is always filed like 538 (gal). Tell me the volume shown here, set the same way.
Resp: 380.6 (gal)
